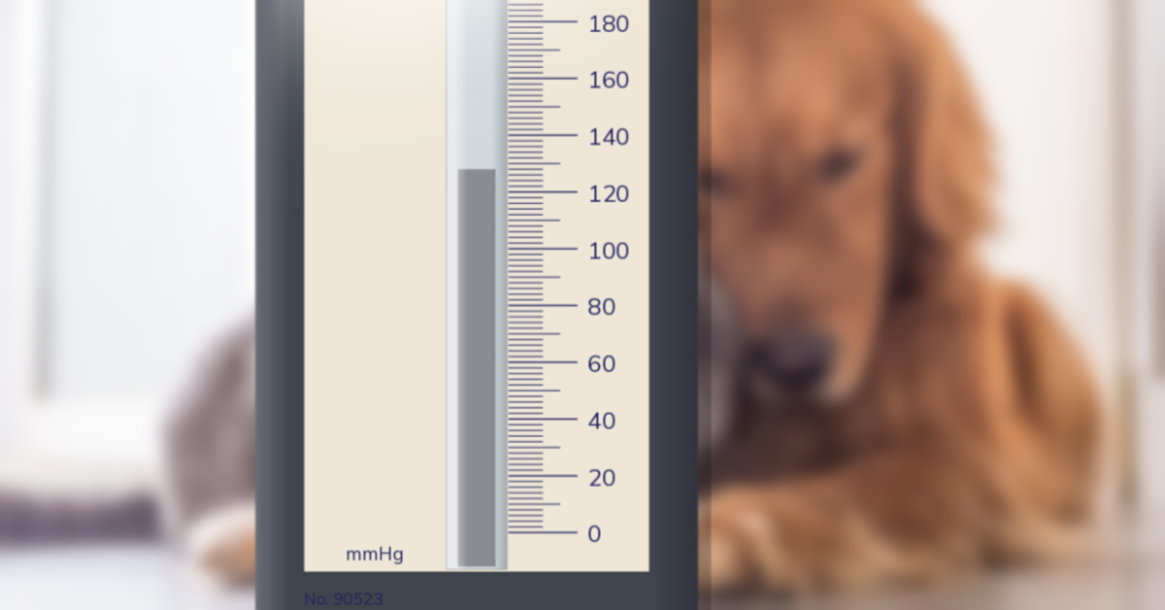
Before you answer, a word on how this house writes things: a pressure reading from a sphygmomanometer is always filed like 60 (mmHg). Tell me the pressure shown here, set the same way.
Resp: 128 (mmHg)
